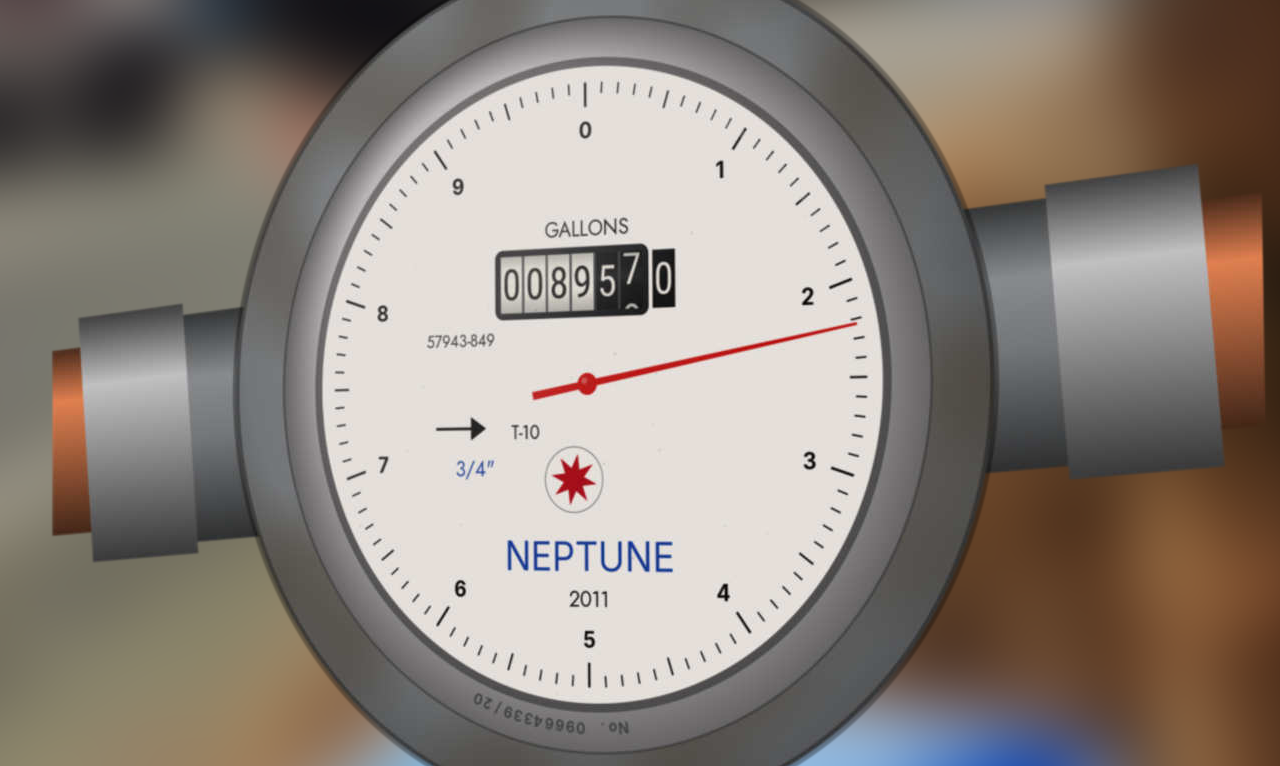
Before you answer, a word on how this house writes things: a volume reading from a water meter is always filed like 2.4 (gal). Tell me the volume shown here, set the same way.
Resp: 89572.2 (gal)
